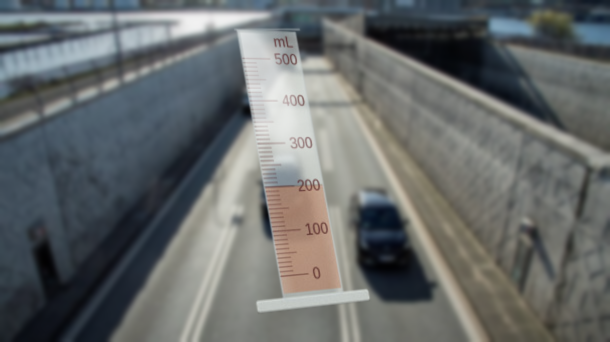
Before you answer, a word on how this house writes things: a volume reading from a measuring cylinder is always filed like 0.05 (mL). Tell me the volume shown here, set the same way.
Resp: 200 (mL)
